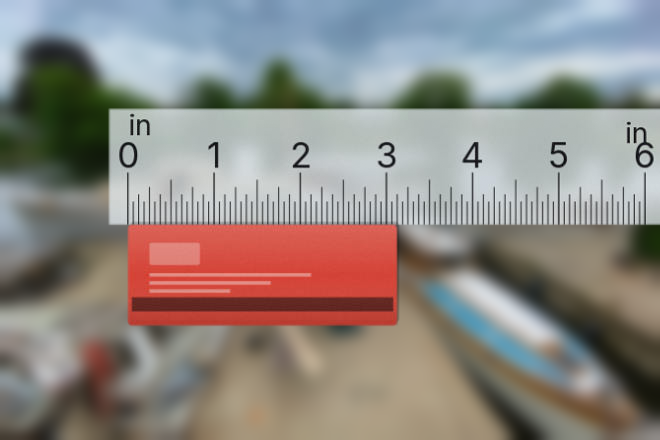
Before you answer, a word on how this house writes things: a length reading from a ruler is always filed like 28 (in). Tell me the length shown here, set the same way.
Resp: 3.125 (in)
